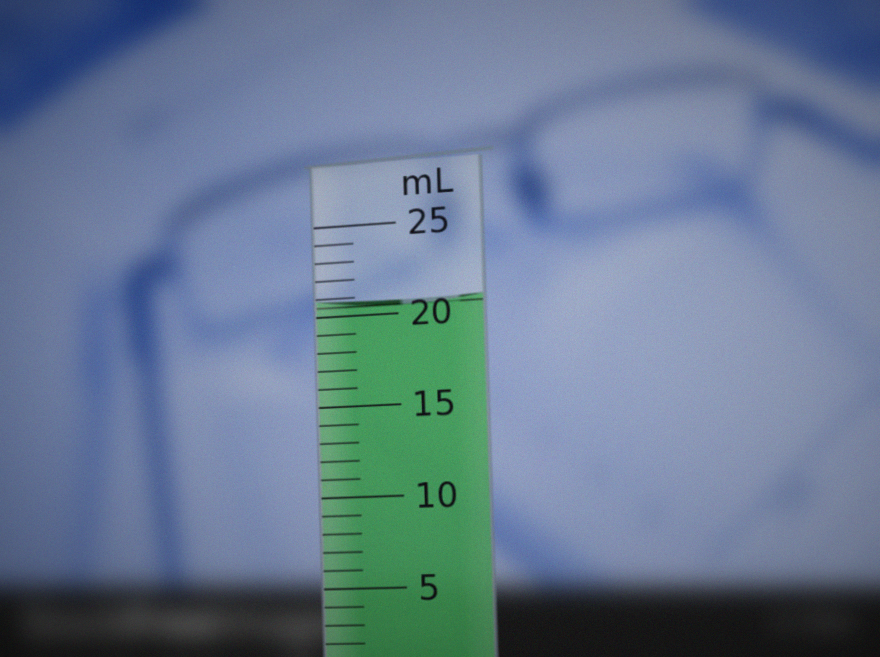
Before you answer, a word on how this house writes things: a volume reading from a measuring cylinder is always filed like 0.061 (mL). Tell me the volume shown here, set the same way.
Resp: 20.5 (mL)
